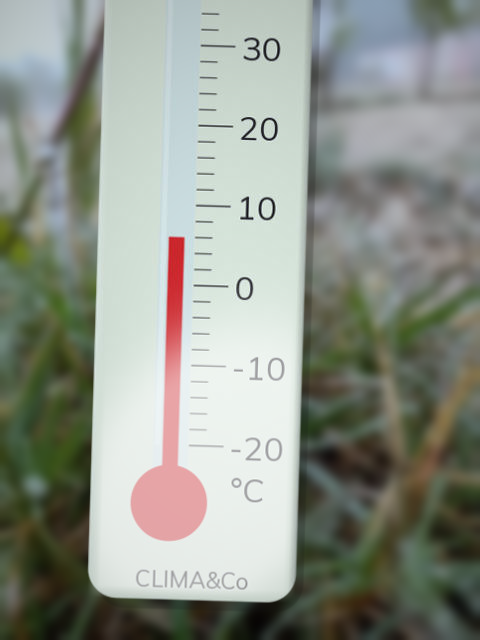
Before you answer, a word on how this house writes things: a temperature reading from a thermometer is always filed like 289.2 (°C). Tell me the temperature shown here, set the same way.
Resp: 6 (°C)
